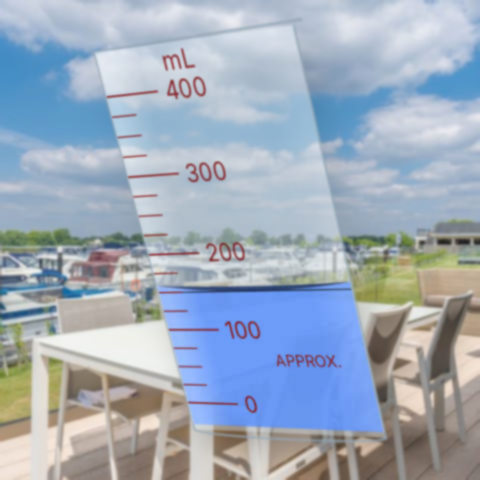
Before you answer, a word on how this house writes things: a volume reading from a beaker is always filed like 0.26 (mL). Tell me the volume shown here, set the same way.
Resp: 150 (mL)
